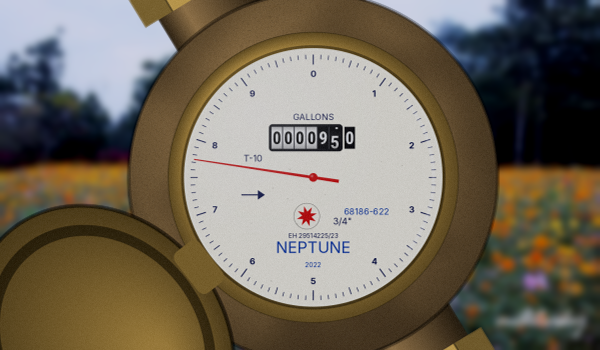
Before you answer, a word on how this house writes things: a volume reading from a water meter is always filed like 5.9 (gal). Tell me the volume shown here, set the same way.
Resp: 947.7 (gal)
